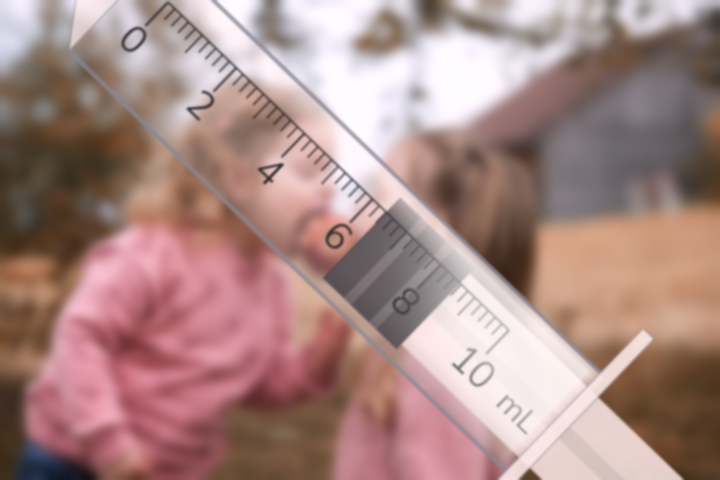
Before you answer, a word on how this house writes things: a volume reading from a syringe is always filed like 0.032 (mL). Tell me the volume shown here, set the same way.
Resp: 6.4 (mL)
